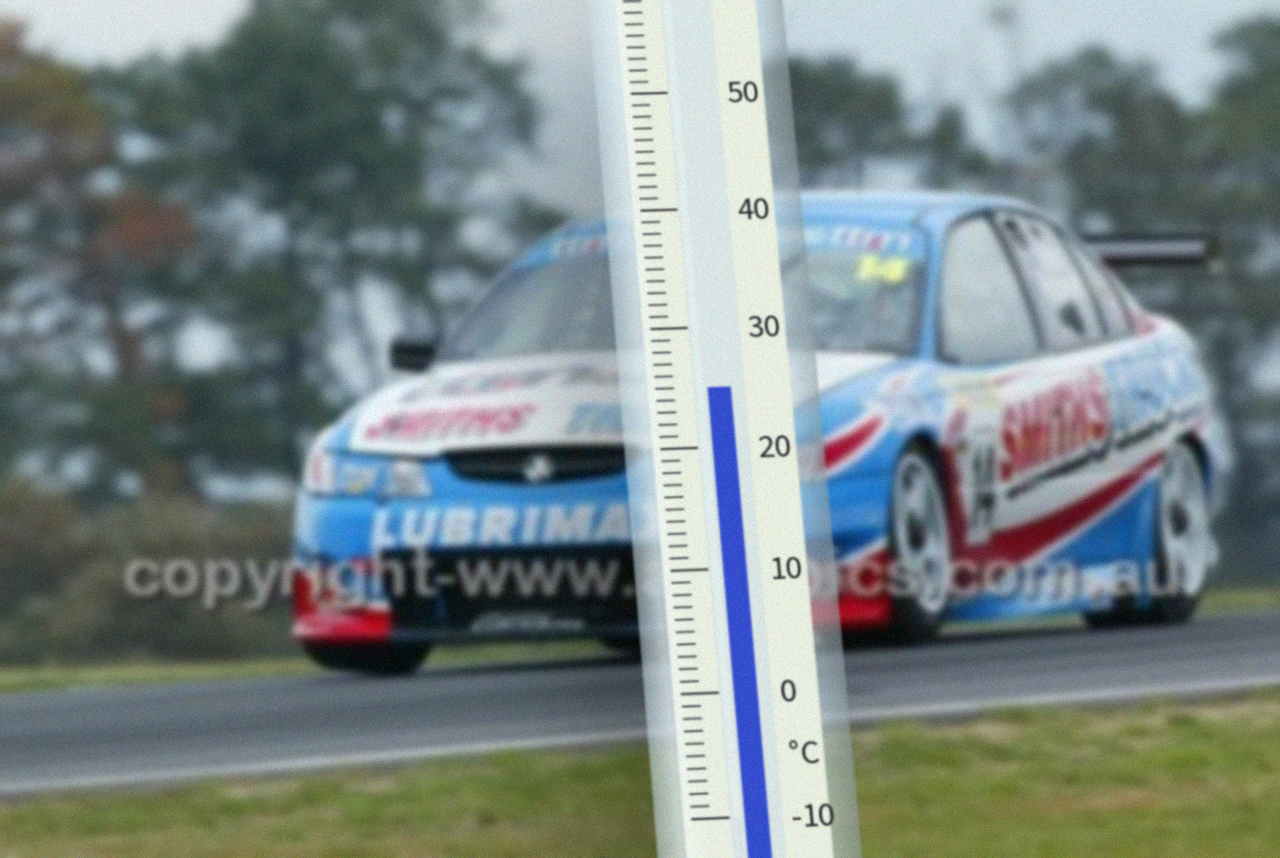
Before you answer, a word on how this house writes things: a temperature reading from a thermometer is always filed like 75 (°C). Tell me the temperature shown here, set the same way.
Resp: 25 (°C)
